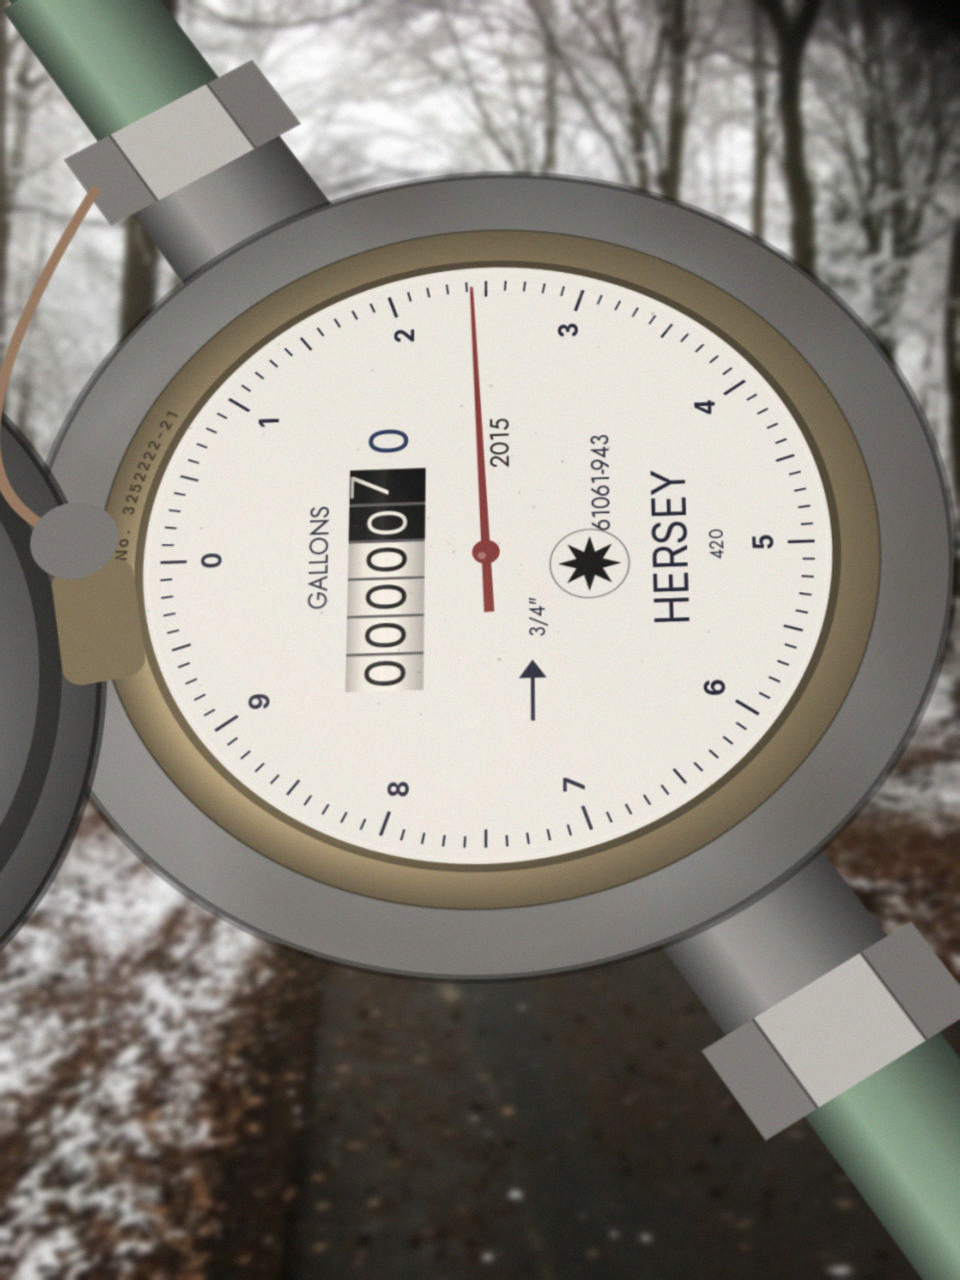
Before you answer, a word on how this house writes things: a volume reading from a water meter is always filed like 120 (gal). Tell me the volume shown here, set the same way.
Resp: 72.4 (gal)
